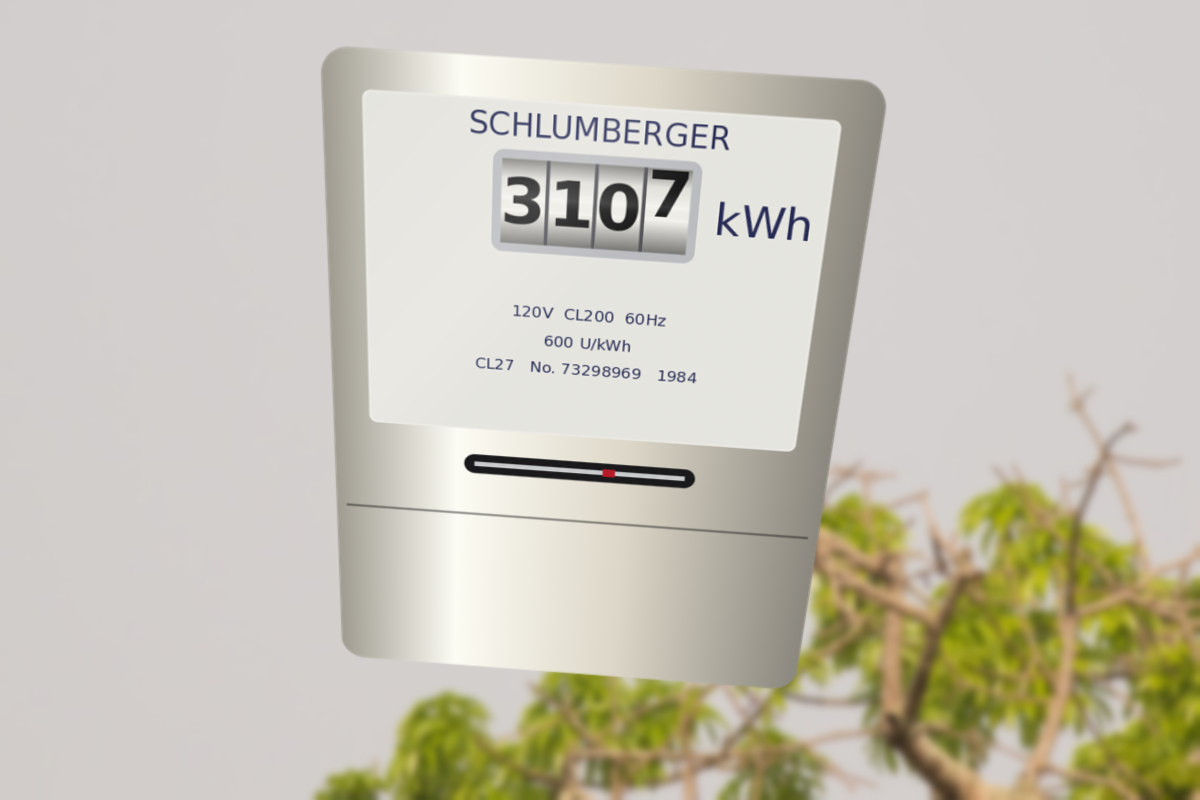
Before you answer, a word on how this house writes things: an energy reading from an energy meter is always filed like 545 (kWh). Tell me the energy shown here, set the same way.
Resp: 3107 (kWh)
